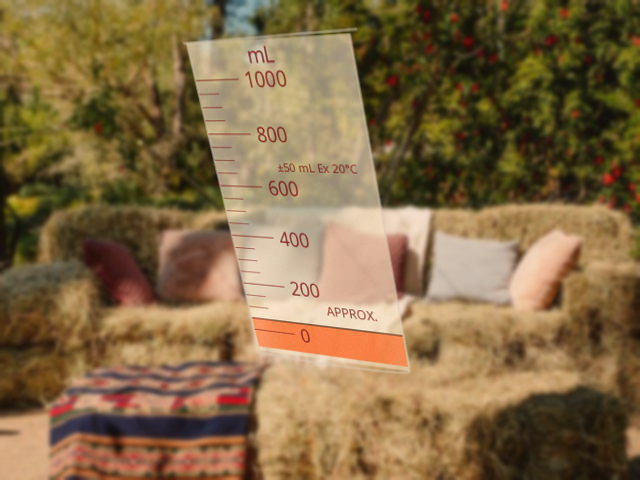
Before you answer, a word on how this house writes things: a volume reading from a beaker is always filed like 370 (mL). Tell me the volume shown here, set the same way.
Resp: 50 (mL)
